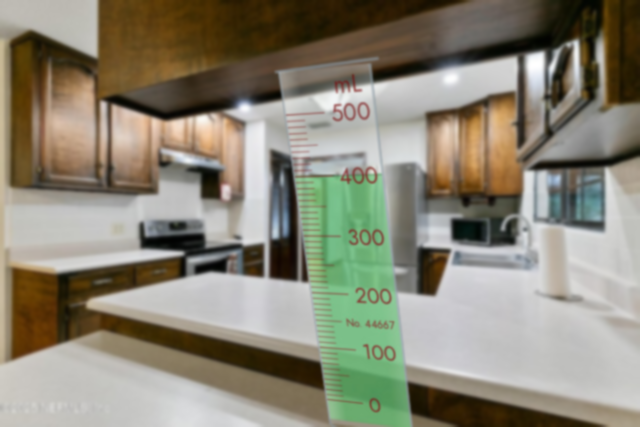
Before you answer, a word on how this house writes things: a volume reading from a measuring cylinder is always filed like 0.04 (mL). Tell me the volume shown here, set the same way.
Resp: 400 (mL)
